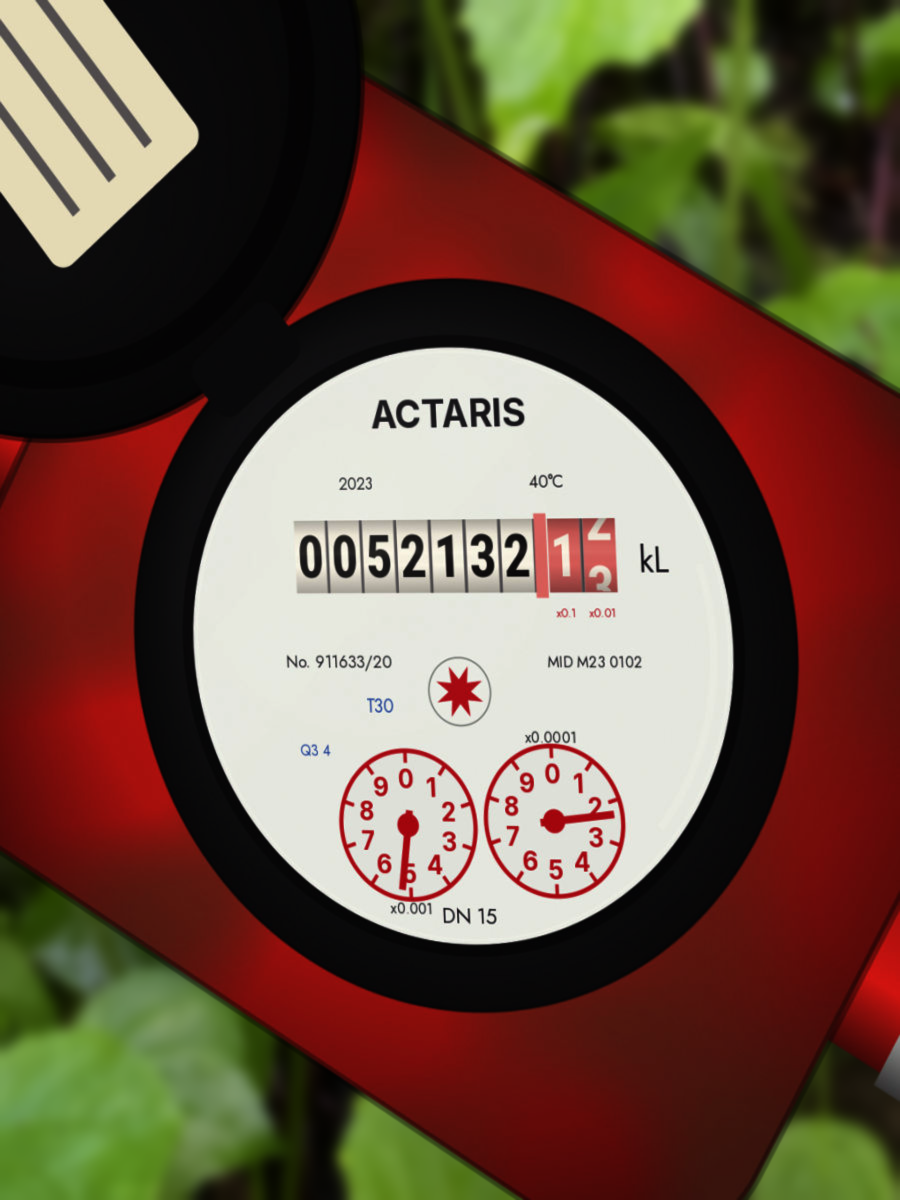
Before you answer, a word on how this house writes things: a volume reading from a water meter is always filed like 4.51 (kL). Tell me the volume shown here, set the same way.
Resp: 52132.1252 (kL)
